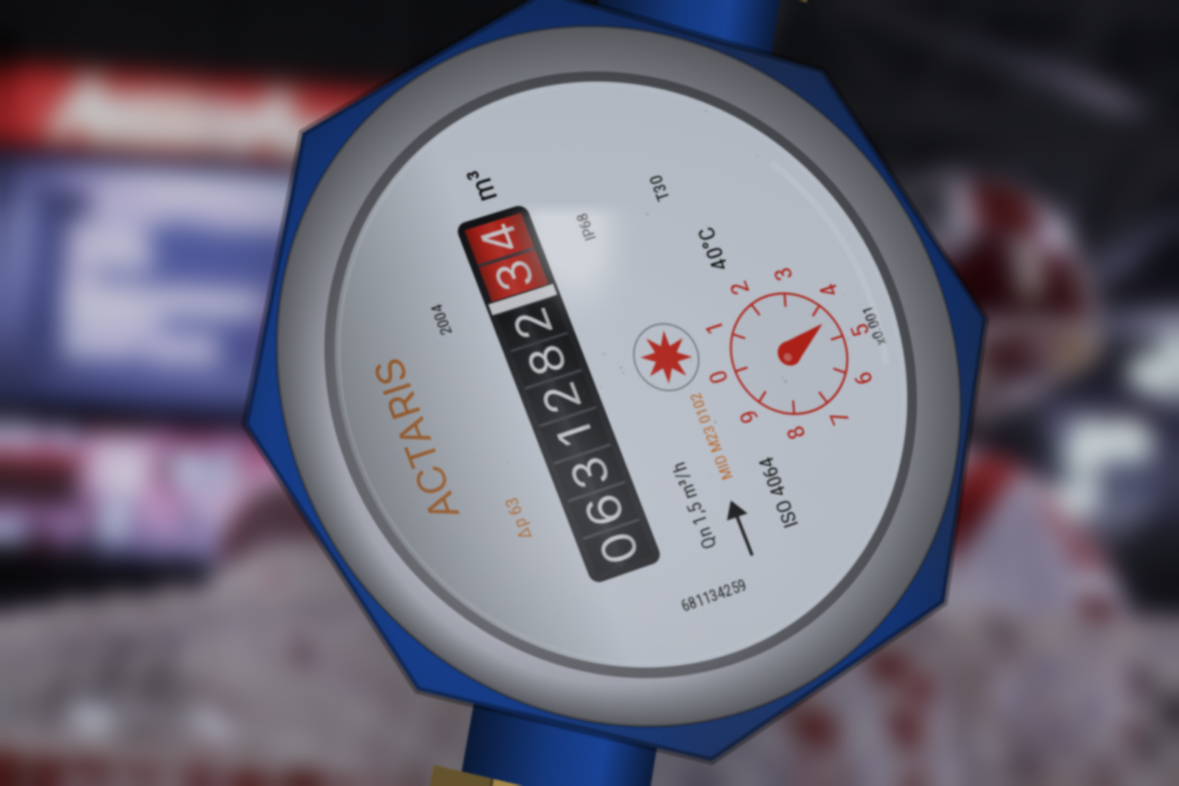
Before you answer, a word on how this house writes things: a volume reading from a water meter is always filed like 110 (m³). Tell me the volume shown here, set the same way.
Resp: 631282.344 (m³)
